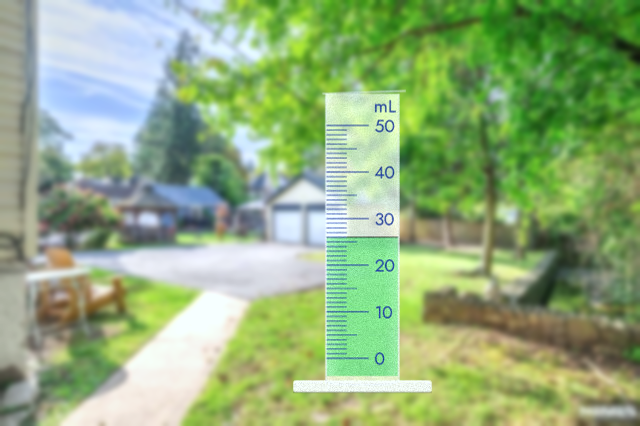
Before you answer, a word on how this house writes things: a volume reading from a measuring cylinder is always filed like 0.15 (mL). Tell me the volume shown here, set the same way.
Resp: 26 (mL)
